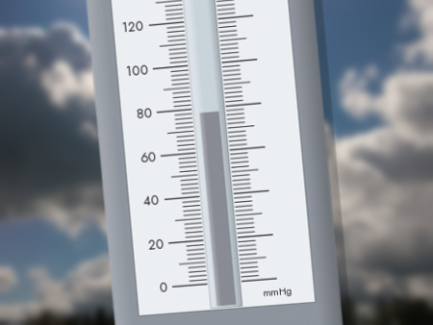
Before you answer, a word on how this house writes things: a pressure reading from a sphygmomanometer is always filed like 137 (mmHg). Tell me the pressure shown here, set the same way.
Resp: 78 (mmHg)
